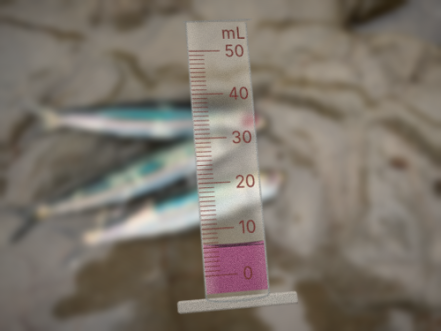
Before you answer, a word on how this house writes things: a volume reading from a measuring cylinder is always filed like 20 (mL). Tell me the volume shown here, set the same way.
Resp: 6 (mL)
